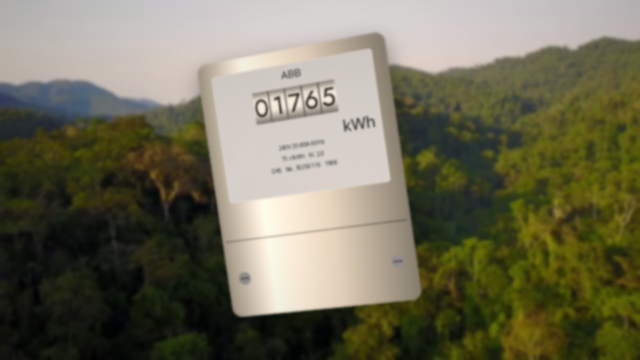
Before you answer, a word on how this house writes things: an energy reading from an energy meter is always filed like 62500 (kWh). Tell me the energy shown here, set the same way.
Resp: 1765 (kWh)
